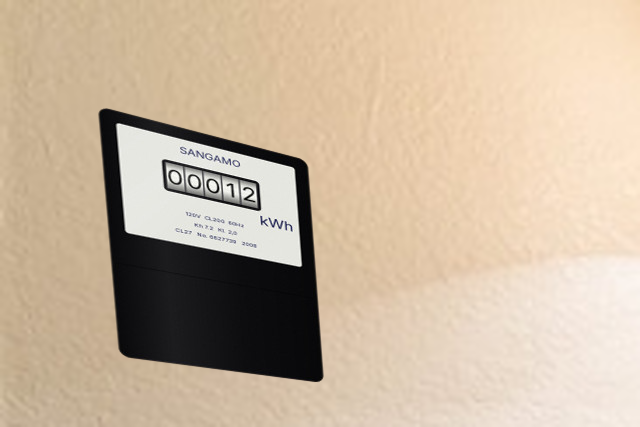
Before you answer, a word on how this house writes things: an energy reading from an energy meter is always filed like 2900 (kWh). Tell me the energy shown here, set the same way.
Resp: 12 (kWh)
